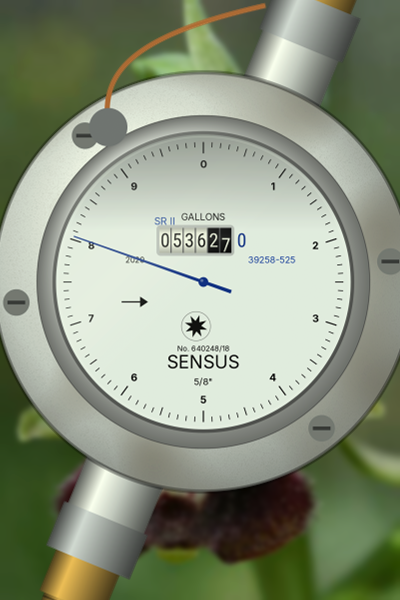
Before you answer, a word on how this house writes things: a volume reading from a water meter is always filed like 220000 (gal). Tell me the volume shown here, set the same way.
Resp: 536268.0 (gal)
